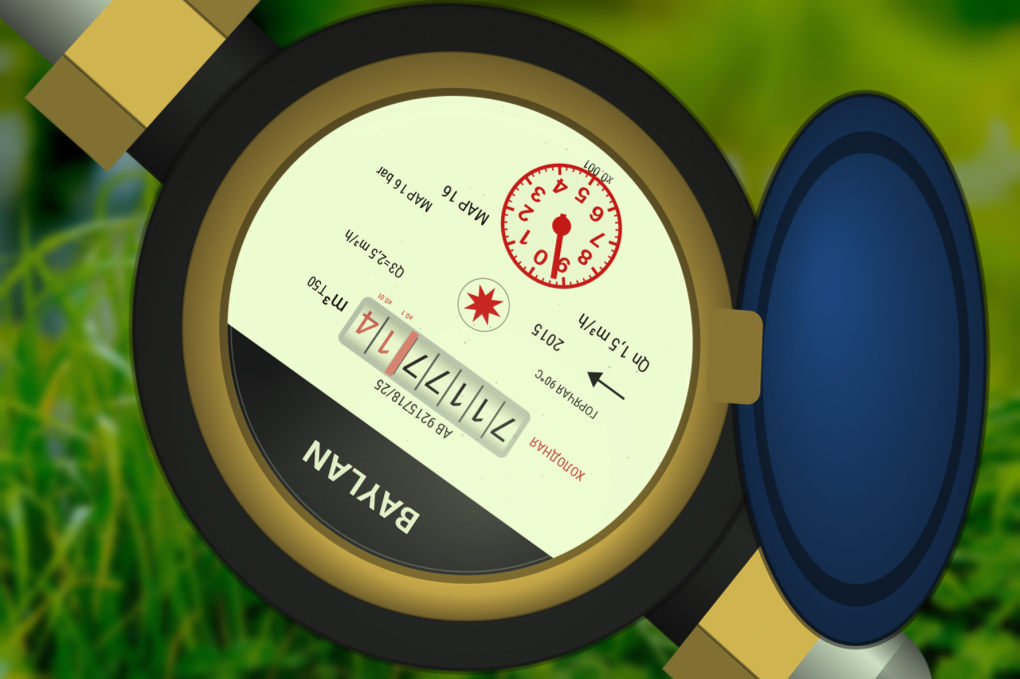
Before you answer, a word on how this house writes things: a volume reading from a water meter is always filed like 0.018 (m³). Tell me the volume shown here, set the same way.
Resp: 71177.139 (m³)
